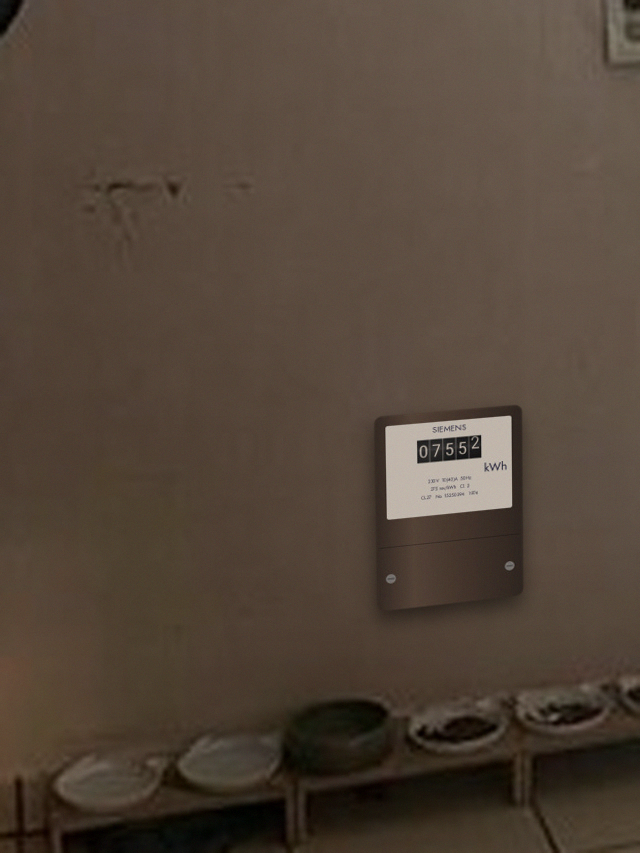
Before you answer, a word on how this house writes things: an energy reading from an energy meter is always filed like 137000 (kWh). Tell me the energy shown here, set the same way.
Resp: 7552 (kWh)
